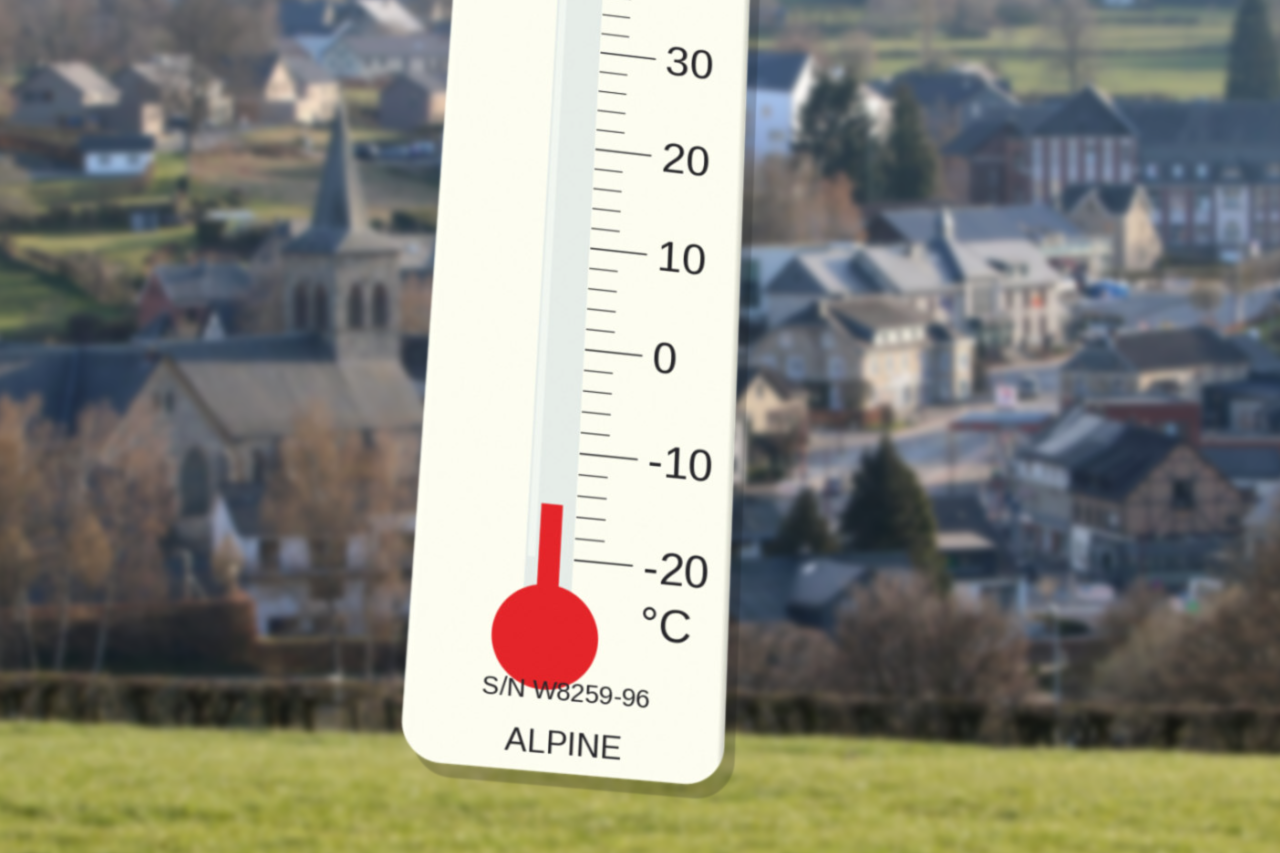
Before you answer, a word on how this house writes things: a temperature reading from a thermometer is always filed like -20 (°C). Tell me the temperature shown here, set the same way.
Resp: -15 (°C)
